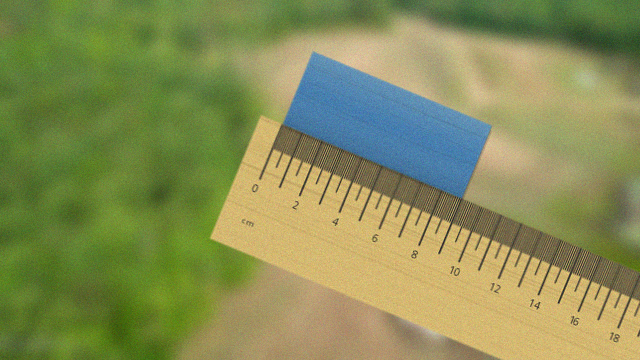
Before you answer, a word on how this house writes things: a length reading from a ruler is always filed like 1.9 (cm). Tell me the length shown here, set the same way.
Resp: 9 (cm)
